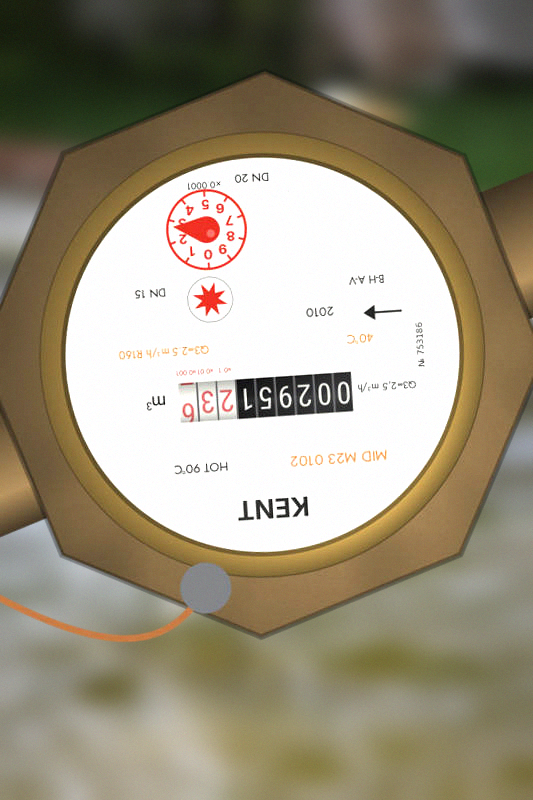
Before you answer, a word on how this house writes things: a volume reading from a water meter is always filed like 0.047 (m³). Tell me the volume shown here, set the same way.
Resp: 2951.2362 (m³)
